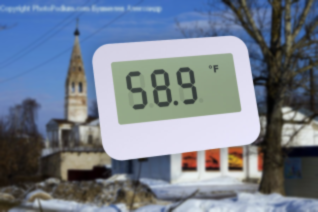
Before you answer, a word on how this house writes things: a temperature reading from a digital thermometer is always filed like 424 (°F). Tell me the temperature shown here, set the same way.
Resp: 58.9 (°F)
